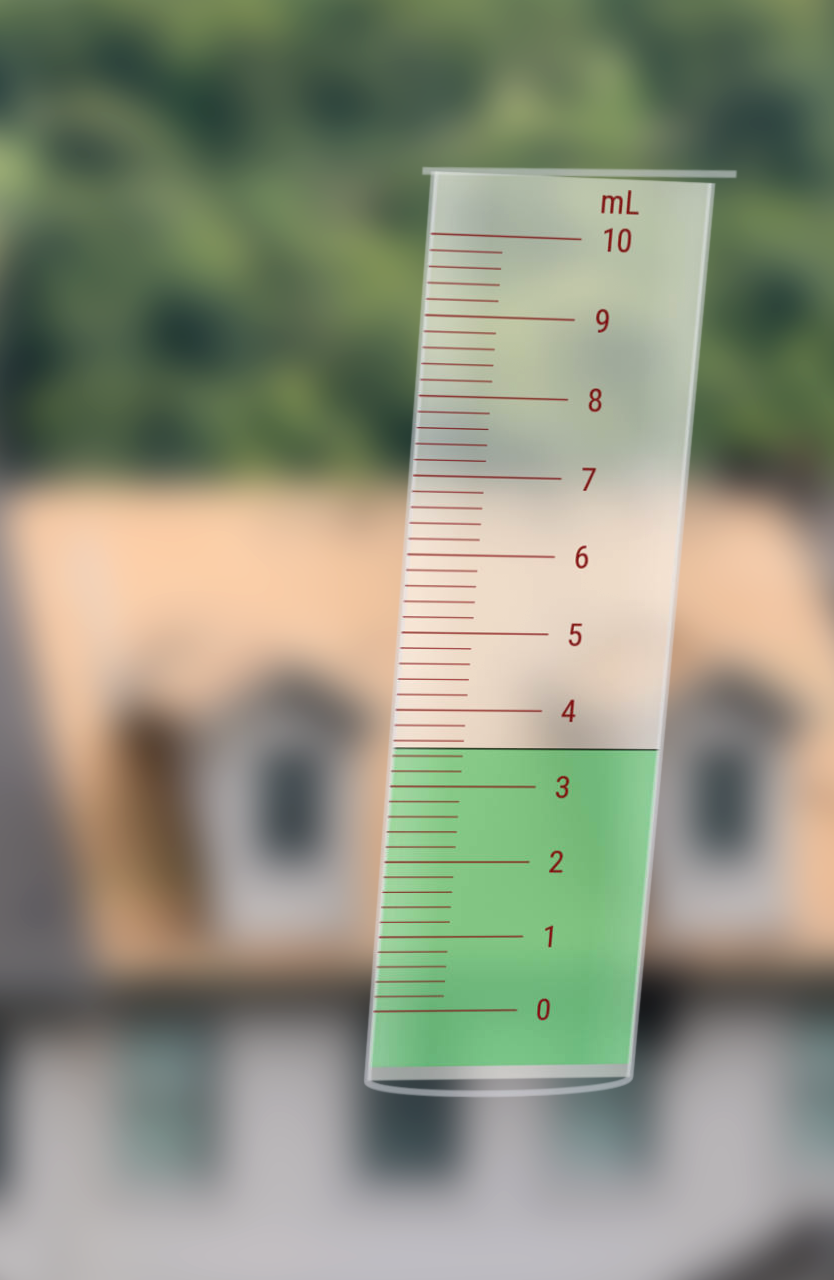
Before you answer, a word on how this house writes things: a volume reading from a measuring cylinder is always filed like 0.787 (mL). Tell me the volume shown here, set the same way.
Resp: 3.5 (mL)
